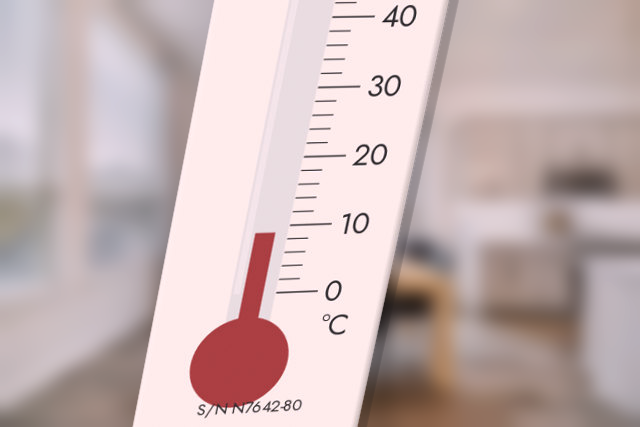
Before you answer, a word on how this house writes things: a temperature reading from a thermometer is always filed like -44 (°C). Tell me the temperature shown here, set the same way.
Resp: 9 (°C)
